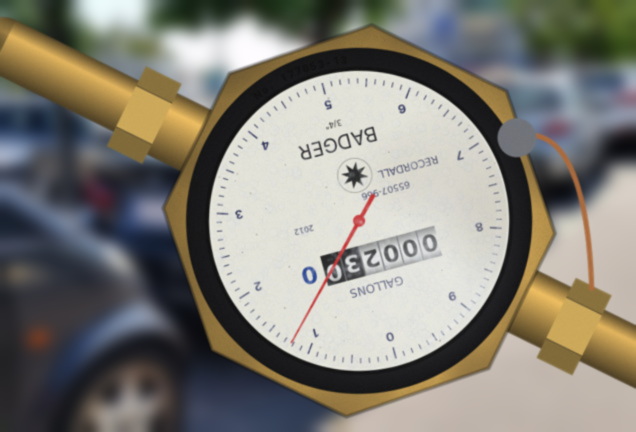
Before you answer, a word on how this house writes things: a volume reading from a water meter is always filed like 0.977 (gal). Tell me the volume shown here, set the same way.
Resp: 2301.2 (gal)
